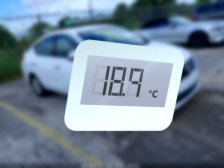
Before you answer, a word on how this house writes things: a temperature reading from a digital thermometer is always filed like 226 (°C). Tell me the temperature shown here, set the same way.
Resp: 18.9 (°C)
